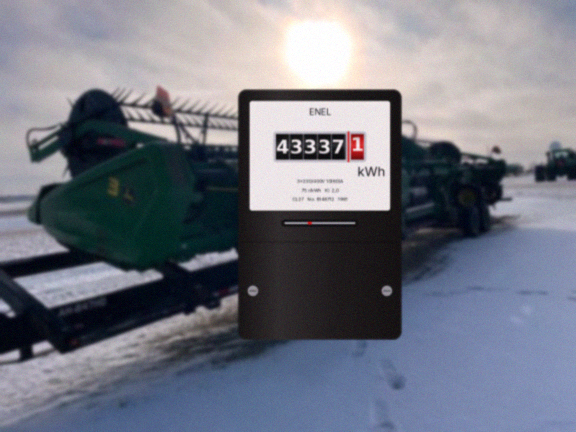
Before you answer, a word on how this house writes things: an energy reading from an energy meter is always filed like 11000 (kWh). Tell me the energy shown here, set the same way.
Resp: 43337.1 (kWh)
